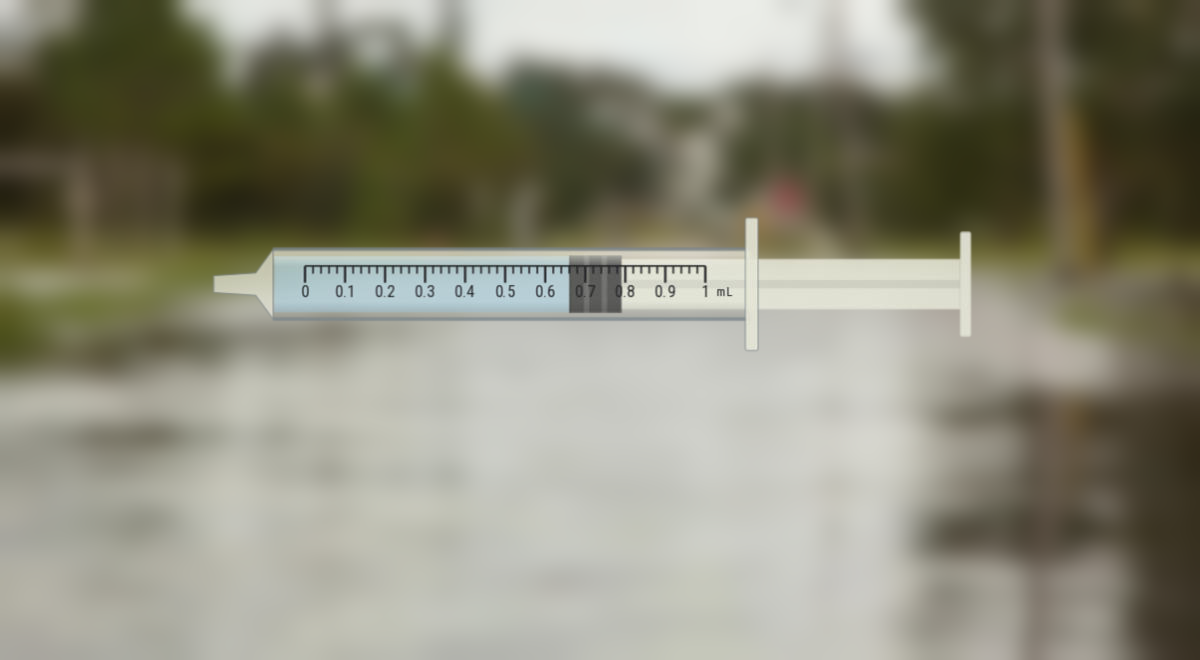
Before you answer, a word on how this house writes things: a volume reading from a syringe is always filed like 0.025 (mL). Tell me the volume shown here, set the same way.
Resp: 0.66 (mL)
